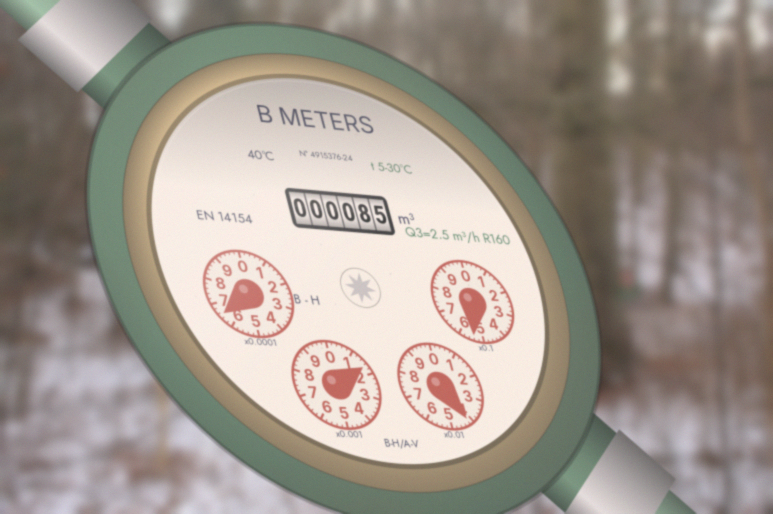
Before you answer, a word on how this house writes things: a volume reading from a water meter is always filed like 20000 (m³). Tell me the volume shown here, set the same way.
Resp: 85.5416 (m³)
